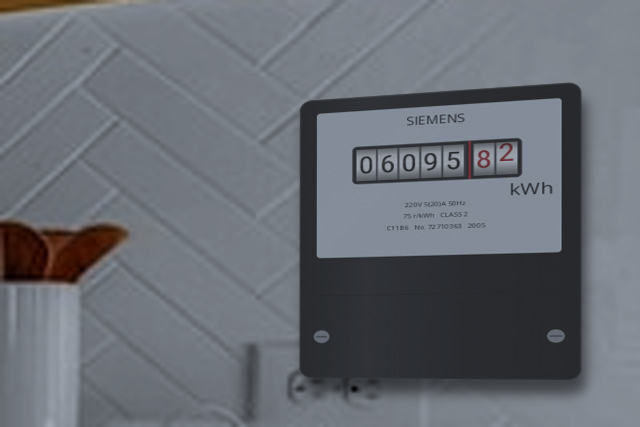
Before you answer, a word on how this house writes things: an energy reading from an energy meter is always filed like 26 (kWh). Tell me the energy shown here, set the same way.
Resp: 6095.82 (kWh)
